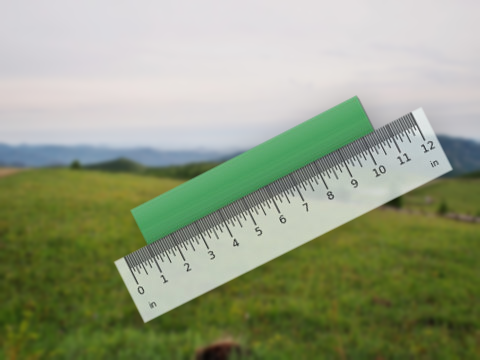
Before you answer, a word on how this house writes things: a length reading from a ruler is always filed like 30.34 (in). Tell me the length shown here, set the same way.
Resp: 9.5 (in)
